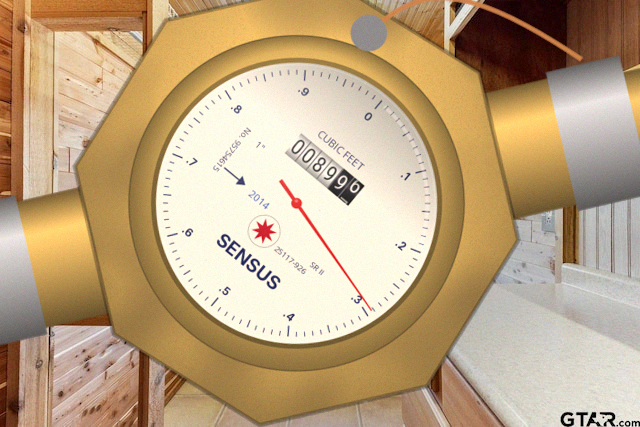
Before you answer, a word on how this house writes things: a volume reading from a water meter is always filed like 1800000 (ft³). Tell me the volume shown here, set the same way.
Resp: 8996.29 (ft³)
